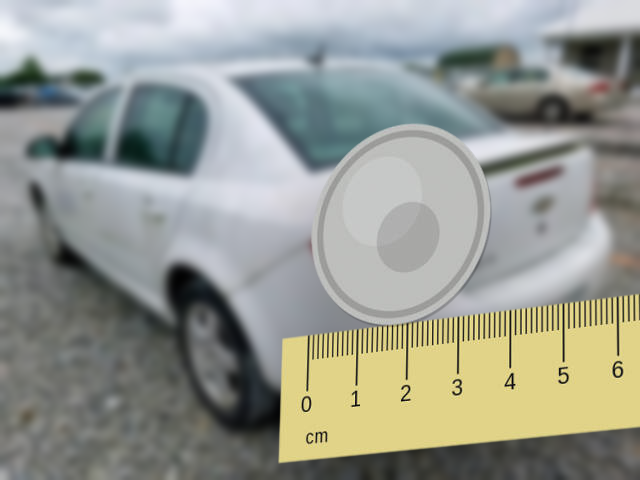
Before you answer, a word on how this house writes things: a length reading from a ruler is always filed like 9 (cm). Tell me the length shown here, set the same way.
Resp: 3.6 (cm)
